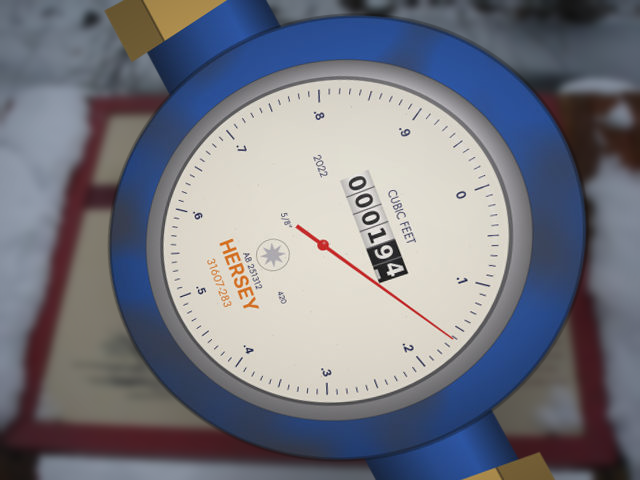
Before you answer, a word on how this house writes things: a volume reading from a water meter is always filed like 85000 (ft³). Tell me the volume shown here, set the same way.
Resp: 194.16 (ft³)
